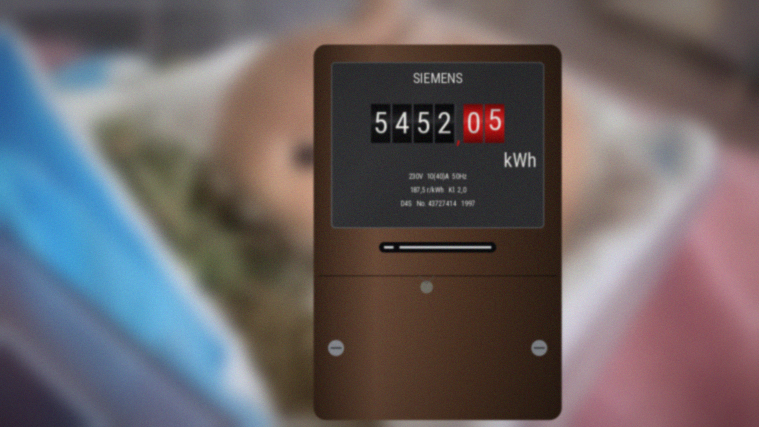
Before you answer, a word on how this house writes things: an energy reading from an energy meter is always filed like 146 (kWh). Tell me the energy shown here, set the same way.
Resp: 5452.05 (kWh)
